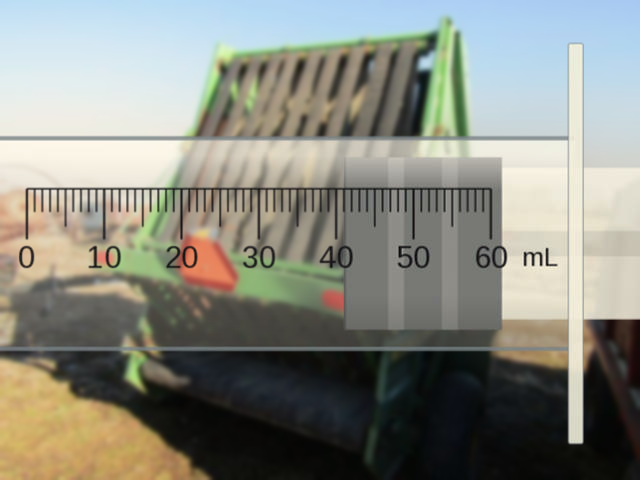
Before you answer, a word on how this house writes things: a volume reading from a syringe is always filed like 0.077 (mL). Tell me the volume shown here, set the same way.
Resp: 41 (mL)
